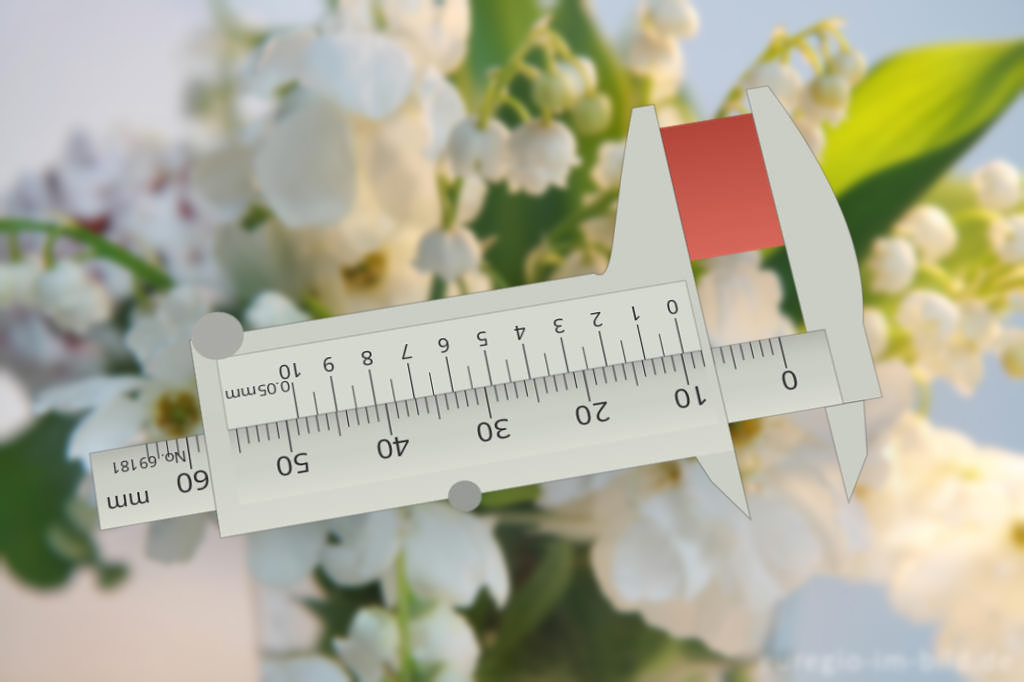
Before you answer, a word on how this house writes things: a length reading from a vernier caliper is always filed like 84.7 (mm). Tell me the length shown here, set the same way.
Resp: 9.8 (mm)
